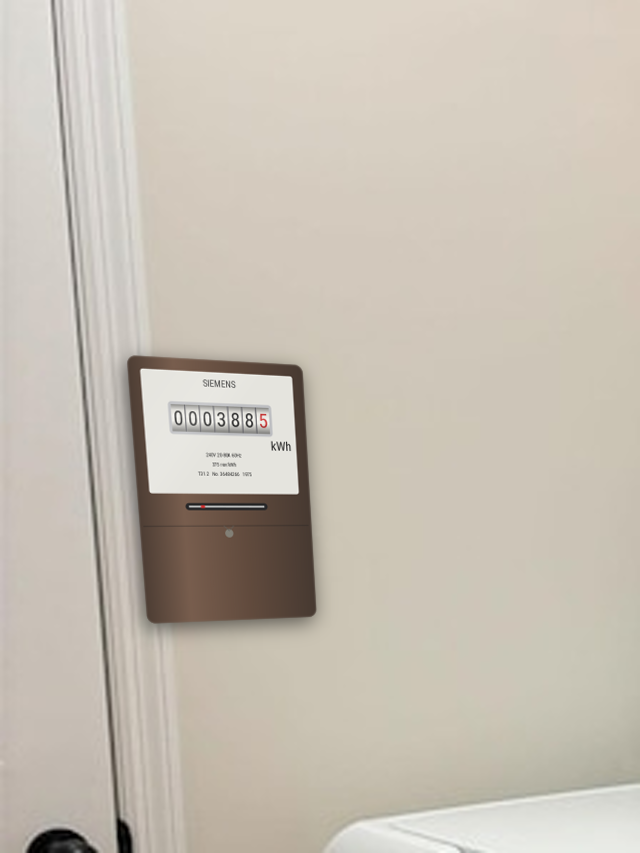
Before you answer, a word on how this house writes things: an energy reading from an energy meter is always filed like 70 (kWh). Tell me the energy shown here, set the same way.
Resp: 388.5 (kWh)
